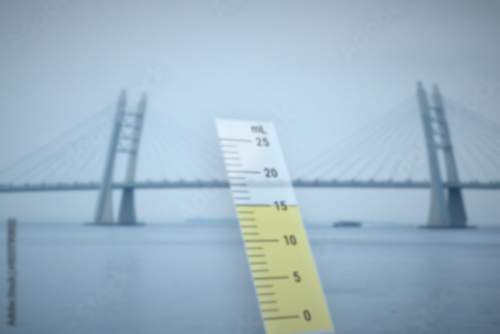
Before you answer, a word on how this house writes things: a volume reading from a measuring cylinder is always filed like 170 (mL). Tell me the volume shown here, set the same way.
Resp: 15 (mL)
